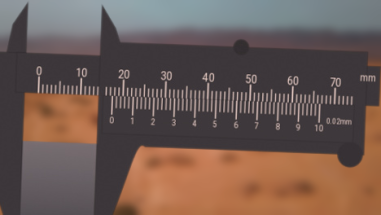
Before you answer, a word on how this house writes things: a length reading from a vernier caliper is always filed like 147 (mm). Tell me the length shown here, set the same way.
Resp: 17.5 (mm)
